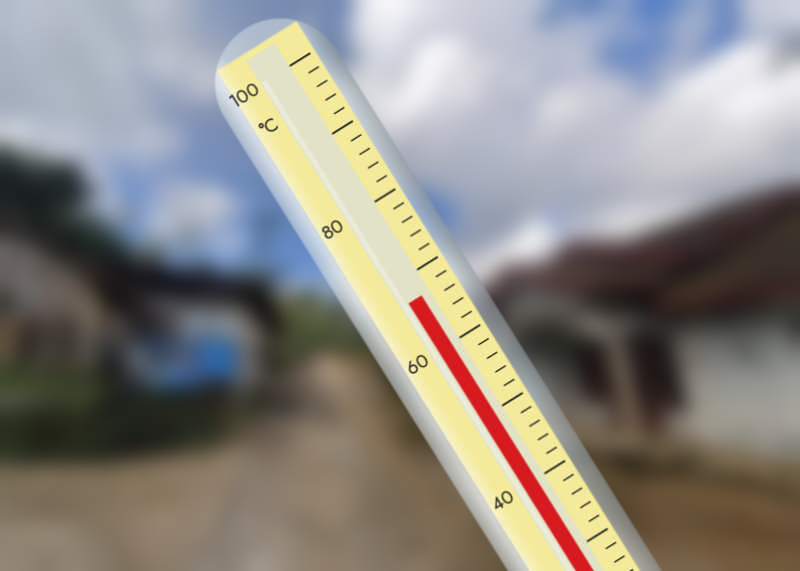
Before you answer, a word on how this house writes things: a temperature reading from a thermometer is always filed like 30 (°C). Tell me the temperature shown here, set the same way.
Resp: 67 (°C)
